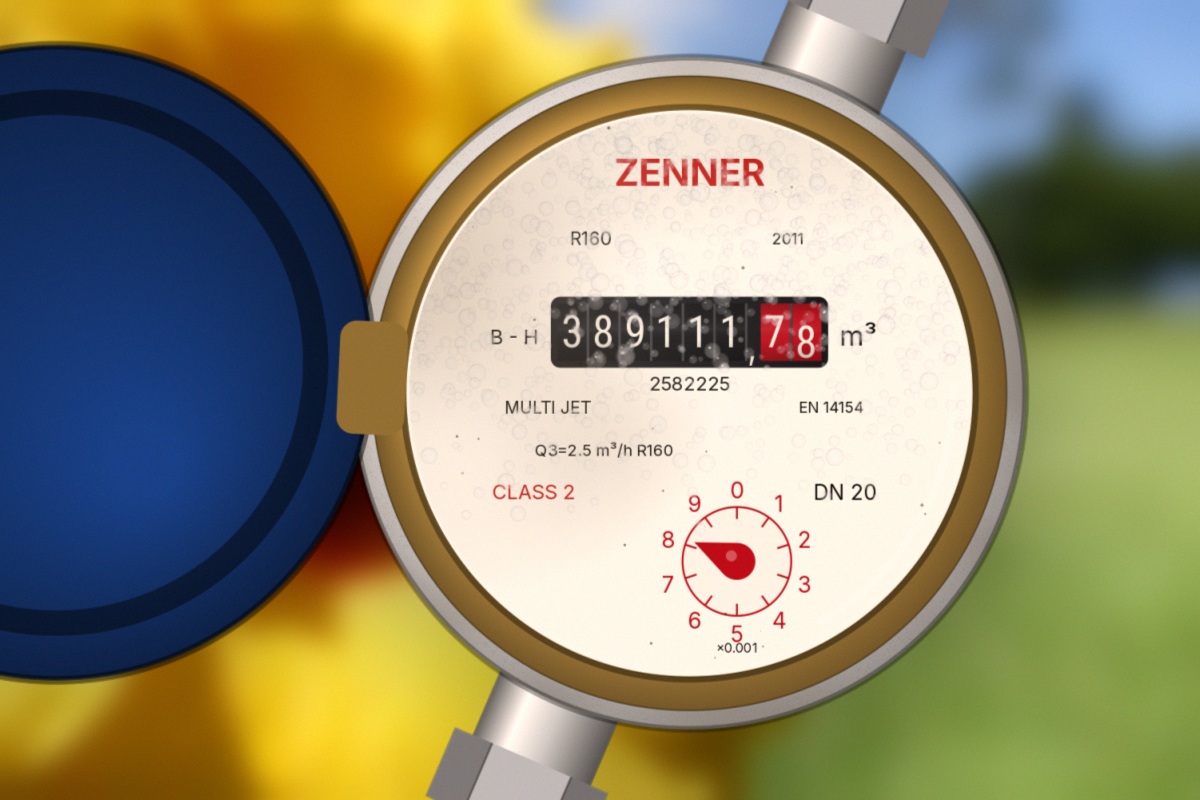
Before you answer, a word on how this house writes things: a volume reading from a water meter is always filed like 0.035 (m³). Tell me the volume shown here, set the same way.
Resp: 389111.778 (m³)
